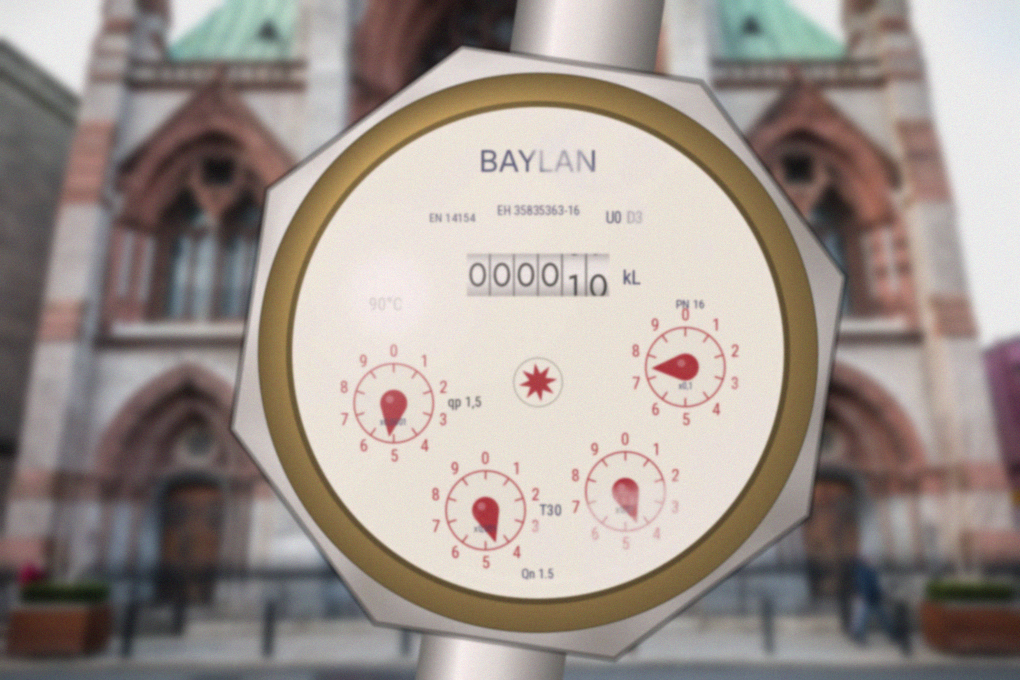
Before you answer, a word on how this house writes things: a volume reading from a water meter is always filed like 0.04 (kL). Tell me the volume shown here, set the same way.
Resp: 9.7445 (kL)
